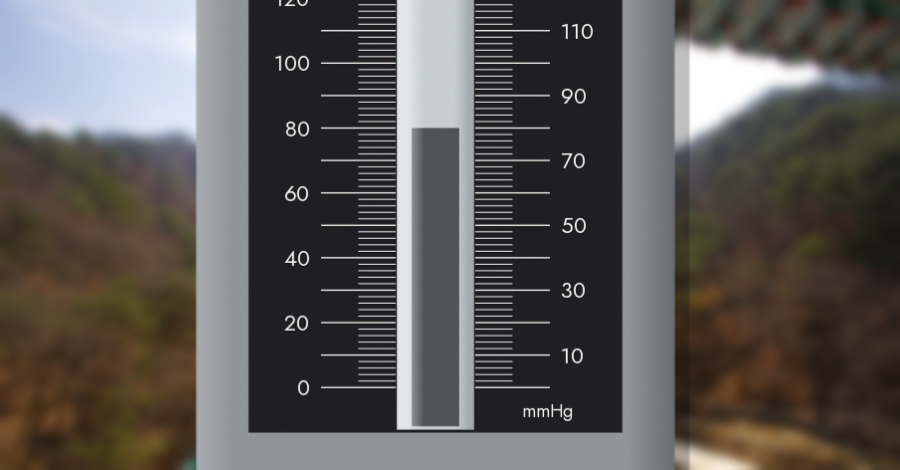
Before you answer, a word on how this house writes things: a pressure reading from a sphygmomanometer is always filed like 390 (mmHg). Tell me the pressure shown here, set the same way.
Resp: 80 (mmHg)
